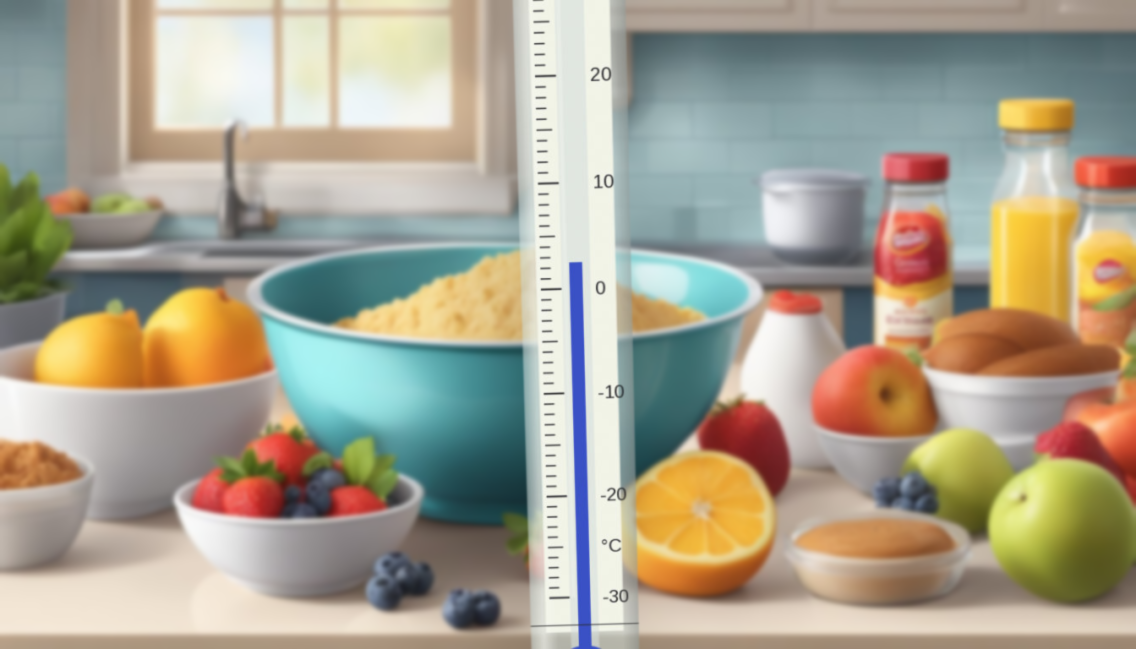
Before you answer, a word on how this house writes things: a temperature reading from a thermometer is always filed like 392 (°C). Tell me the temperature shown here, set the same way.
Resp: 2.5 (°C)
